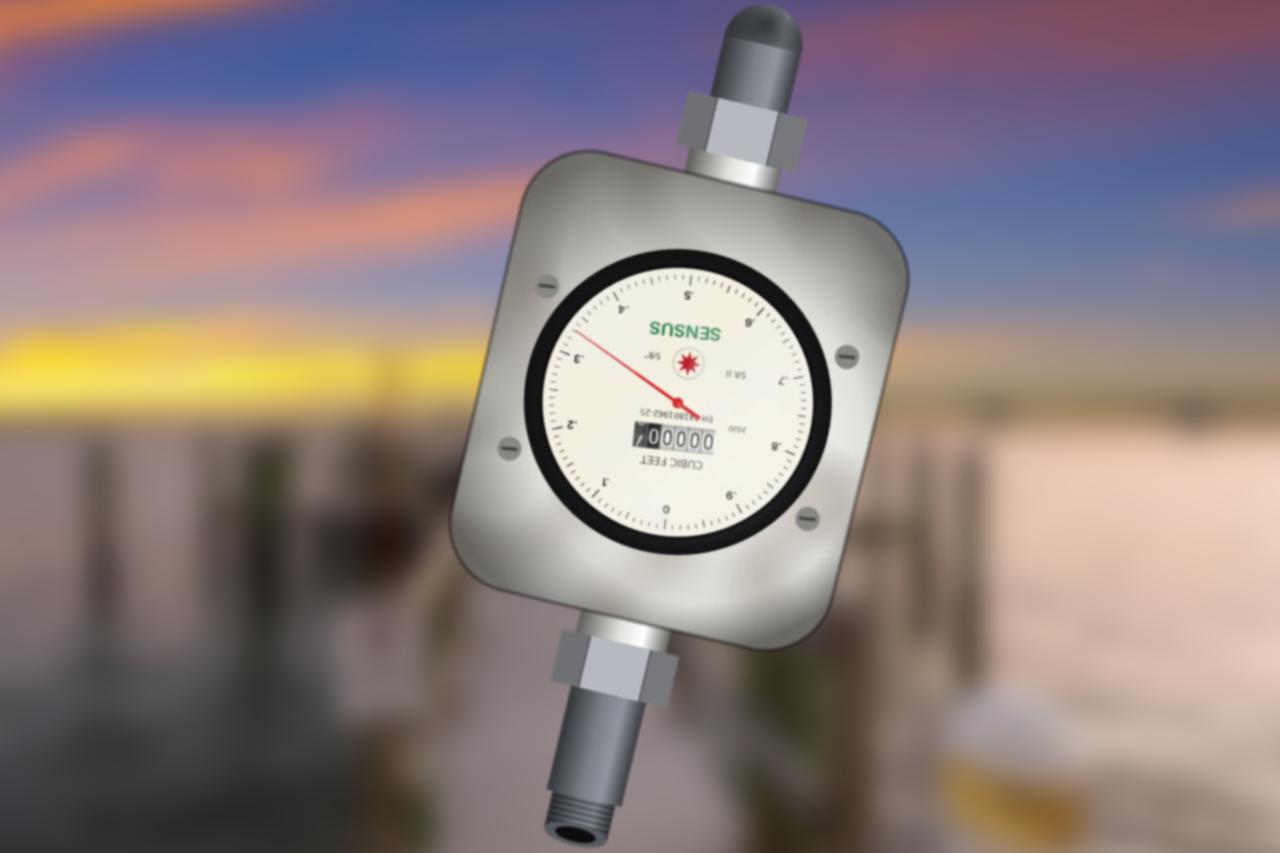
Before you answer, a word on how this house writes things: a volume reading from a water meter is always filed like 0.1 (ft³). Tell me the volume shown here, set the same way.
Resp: 7.33 (ft³)
